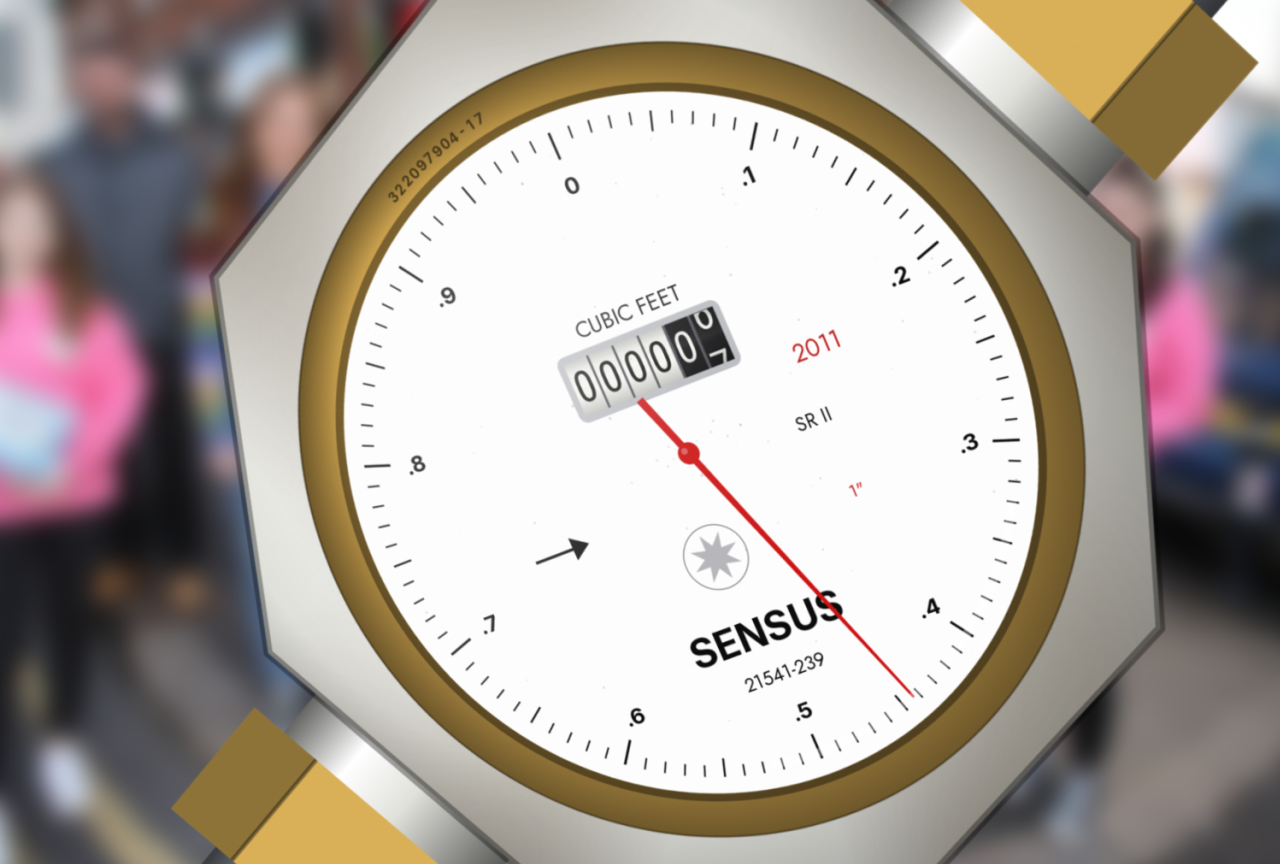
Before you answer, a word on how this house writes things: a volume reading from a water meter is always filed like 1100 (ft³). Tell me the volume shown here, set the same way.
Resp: 6.44 (ft³)
